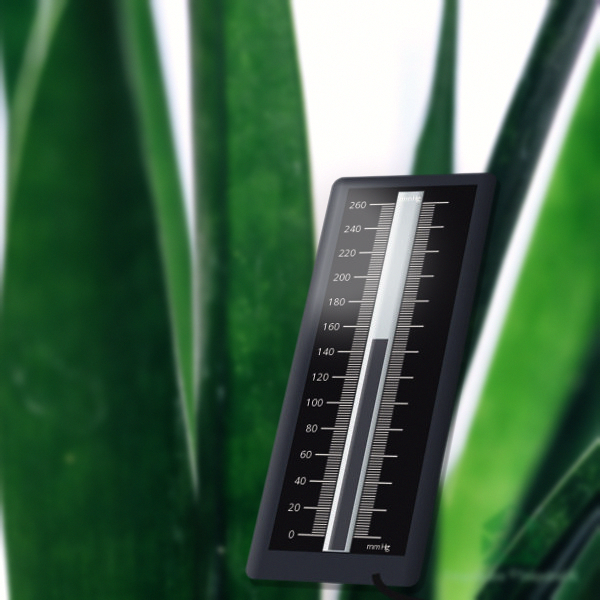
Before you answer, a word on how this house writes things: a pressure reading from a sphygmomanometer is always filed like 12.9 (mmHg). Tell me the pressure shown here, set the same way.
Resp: 150 (mmHg)
